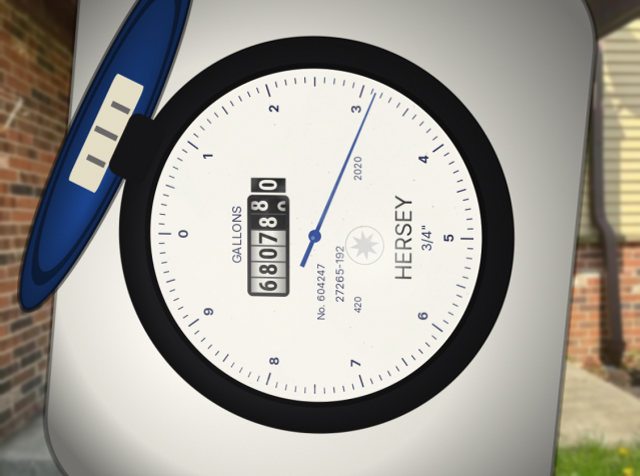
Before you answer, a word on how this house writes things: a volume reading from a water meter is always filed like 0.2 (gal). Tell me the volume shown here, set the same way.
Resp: 6807883.1 (gal)
